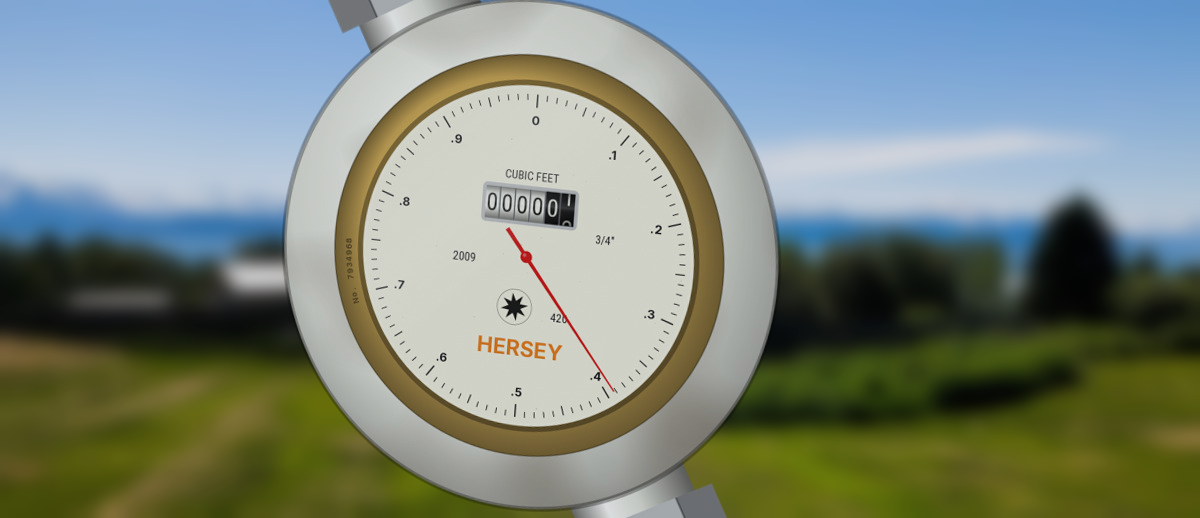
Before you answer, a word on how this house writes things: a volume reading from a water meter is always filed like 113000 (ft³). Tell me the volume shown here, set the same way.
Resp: 1.39 (ft³)
